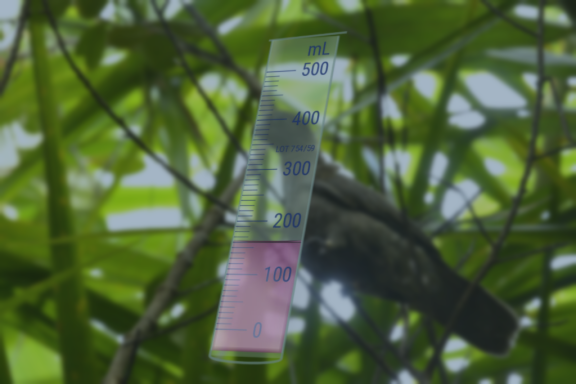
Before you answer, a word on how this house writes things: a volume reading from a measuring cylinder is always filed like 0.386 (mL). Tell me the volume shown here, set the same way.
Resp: 160 (mL)
